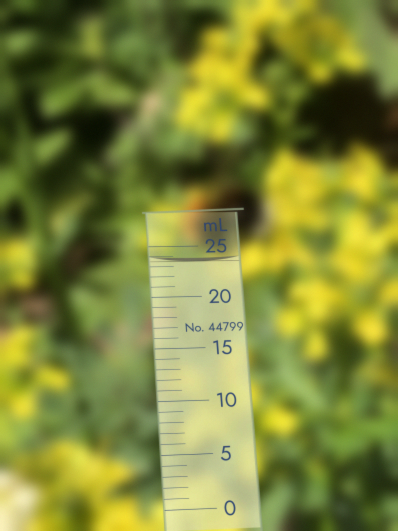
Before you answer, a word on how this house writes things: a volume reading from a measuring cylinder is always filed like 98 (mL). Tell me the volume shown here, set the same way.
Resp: 23.5 (mL)
